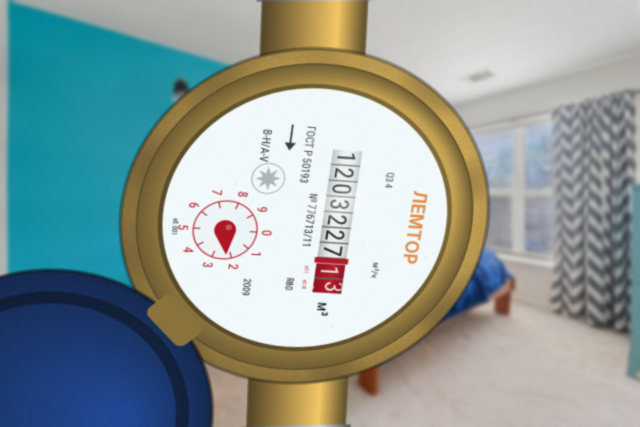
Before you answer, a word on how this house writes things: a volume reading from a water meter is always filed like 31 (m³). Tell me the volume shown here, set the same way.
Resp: 1203227.132 (m³)
